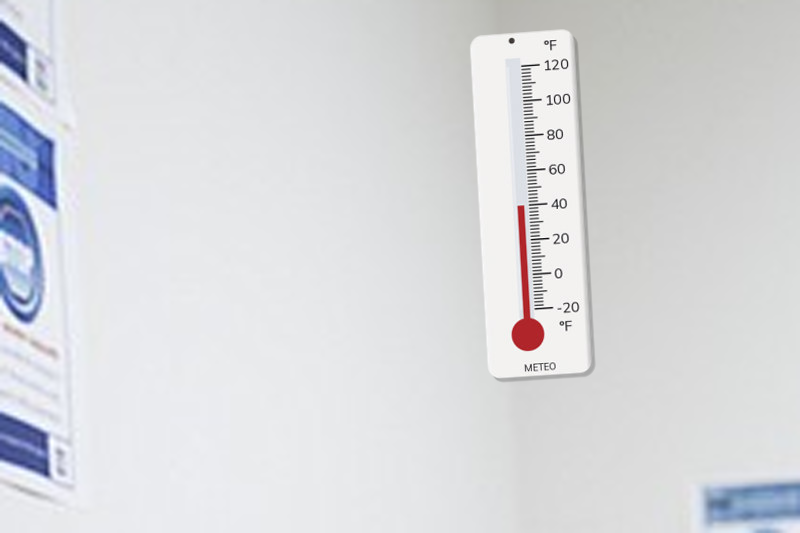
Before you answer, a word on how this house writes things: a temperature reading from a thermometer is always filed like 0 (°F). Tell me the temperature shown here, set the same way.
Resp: 40 (°F)
